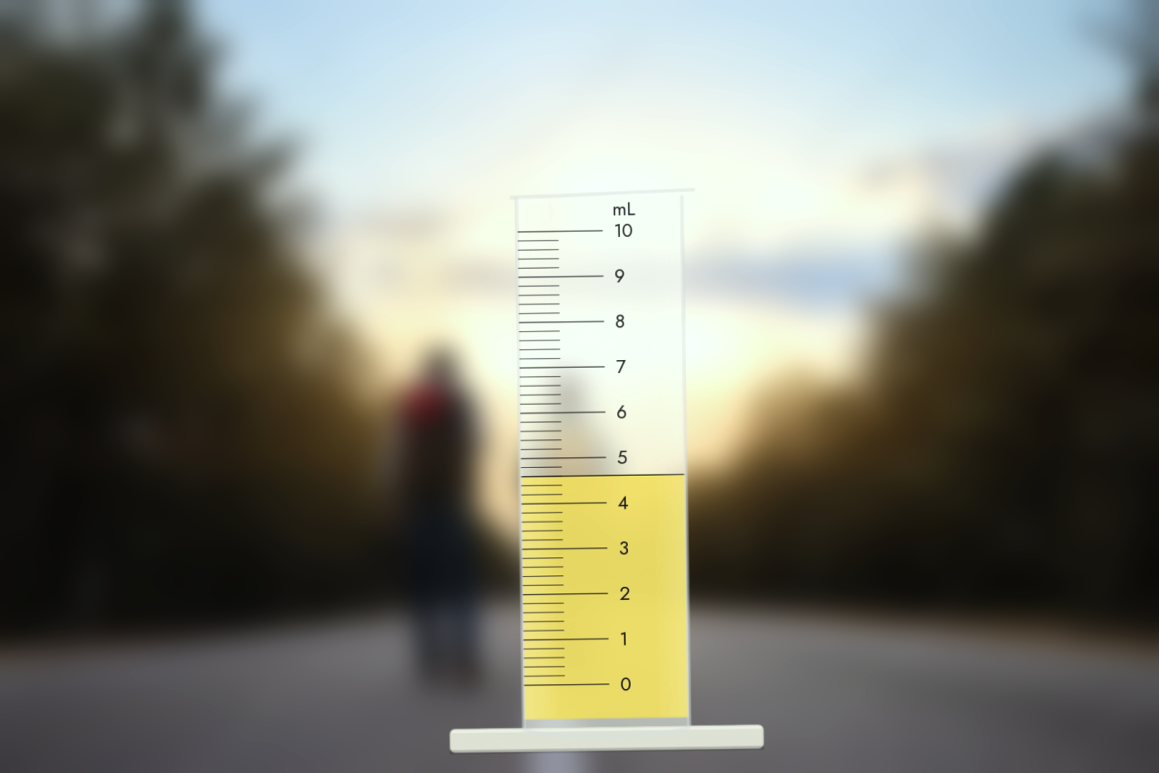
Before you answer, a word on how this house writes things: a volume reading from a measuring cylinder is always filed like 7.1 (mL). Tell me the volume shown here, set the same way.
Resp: 4.6 (mL)
